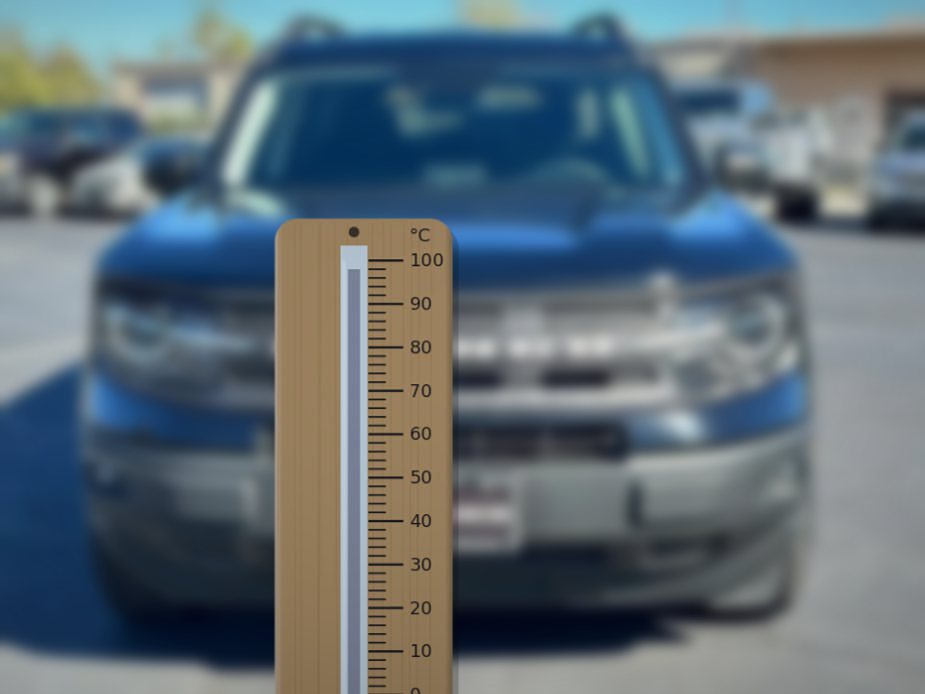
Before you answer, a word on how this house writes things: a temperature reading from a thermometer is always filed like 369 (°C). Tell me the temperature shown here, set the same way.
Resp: 98 (°C)
